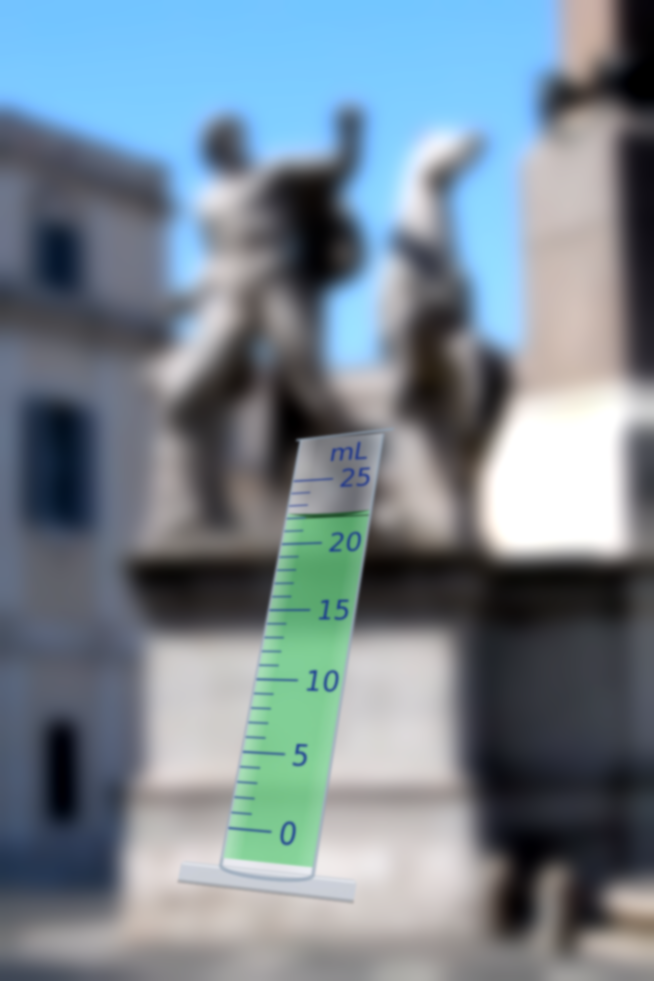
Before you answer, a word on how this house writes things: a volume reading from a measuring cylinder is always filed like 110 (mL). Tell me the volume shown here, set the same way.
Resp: 22 (mL)
